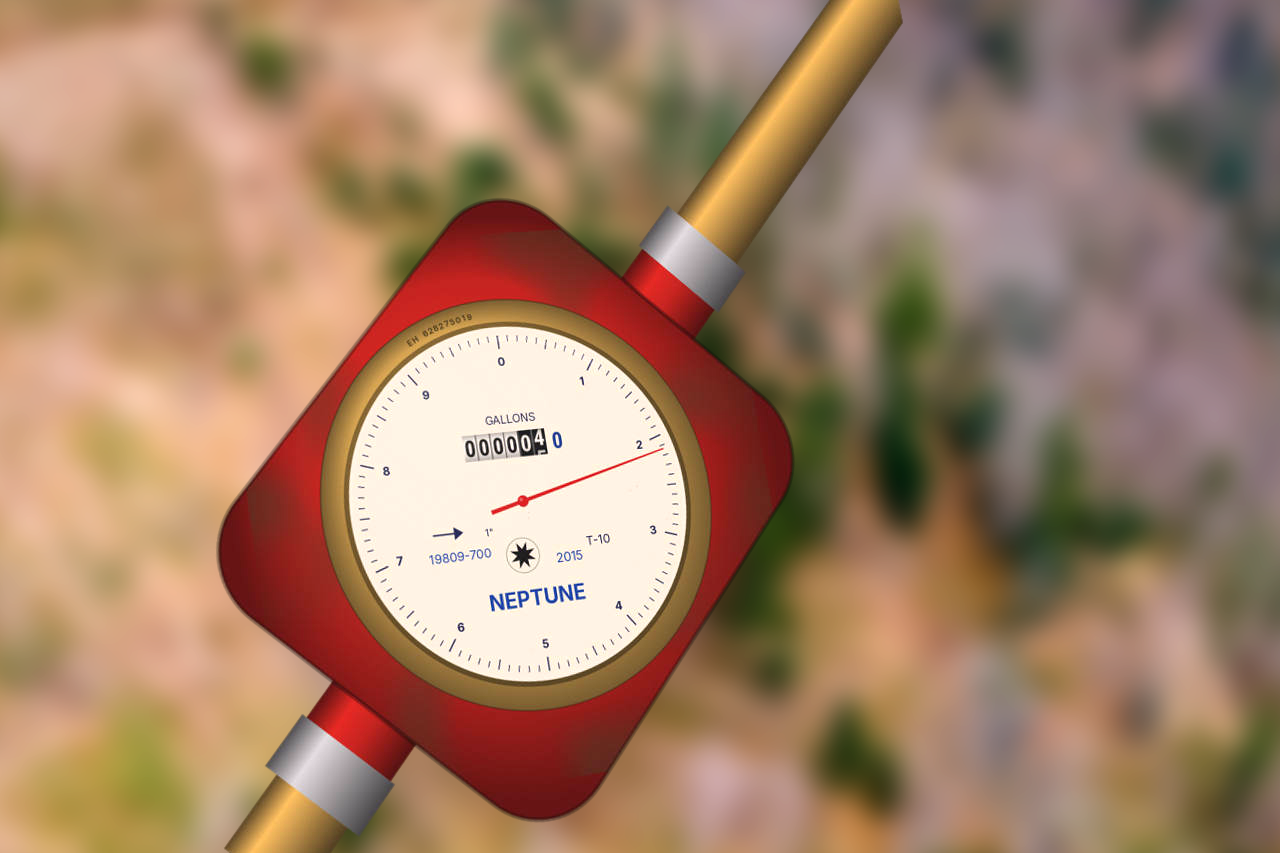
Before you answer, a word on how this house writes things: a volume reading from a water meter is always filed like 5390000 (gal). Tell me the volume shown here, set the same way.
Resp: 42.1 (gal)
